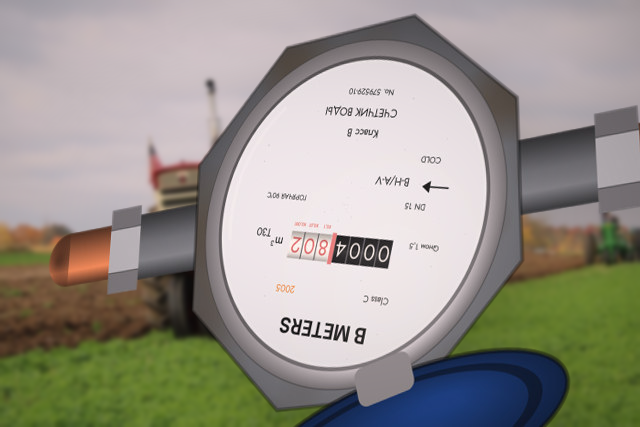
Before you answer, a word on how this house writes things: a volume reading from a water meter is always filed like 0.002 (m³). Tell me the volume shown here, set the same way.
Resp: 4.802 (m³)
